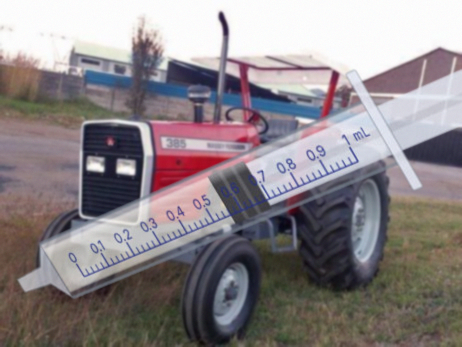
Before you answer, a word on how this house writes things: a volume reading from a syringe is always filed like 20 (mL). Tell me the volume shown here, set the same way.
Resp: 0.56 (mL)
